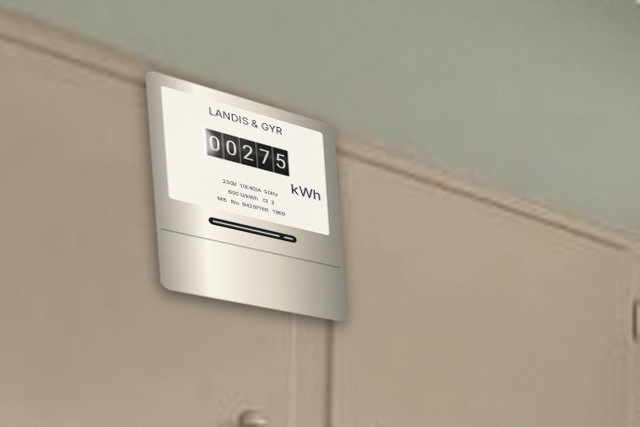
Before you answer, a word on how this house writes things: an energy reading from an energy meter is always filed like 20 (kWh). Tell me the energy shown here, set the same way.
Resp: 275 (kWh)
